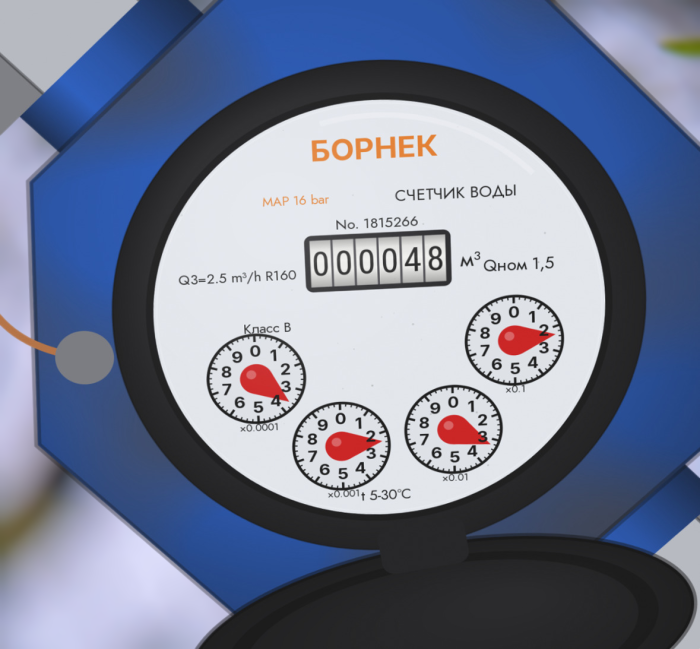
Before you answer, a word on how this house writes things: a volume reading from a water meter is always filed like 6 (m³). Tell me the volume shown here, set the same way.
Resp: 48.2323 (m³)
